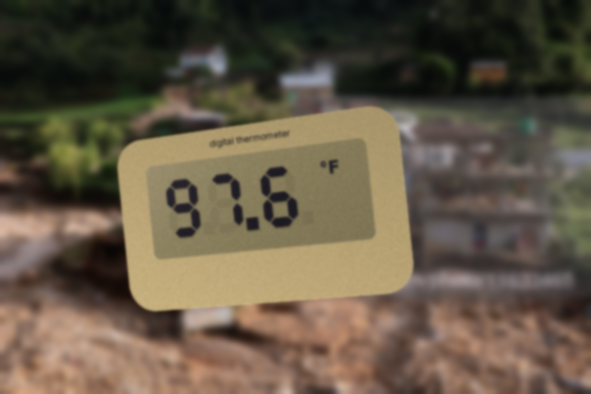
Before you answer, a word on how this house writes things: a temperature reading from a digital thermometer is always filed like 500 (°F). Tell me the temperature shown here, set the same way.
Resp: 97.6 (°F)
